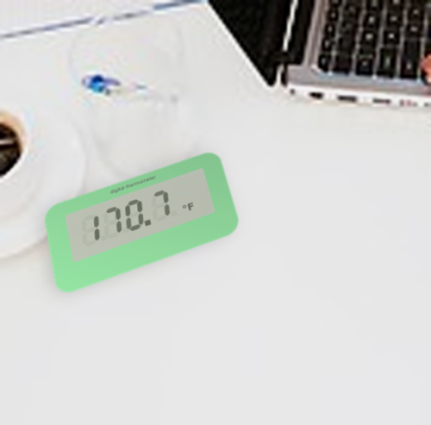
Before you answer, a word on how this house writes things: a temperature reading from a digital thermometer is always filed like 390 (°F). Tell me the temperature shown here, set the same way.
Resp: 170.7 (°F)
